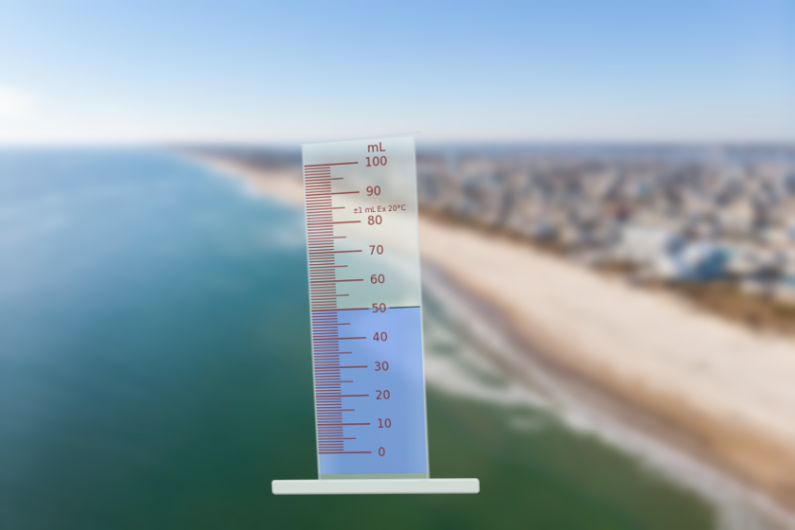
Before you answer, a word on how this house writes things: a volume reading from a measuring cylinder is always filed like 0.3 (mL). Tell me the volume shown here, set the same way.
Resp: 50 (mL)
